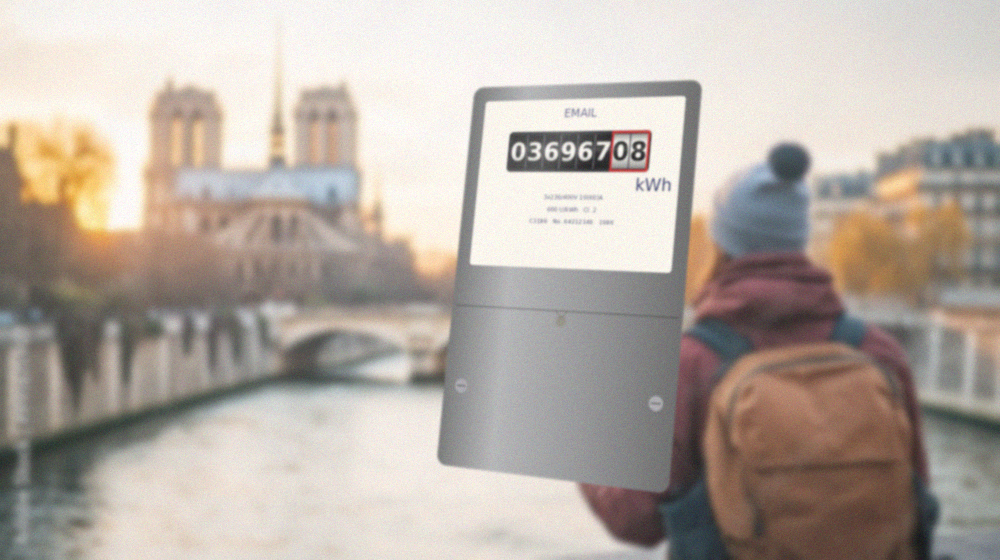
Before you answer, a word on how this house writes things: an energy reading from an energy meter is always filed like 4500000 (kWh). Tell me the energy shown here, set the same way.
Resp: 36967.08 (kWh)
